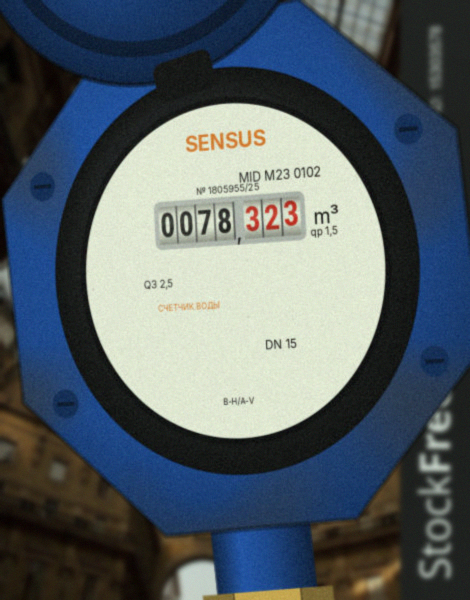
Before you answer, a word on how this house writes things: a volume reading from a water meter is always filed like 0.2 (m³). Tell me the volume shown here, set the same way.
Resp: 78.323 (m³)
